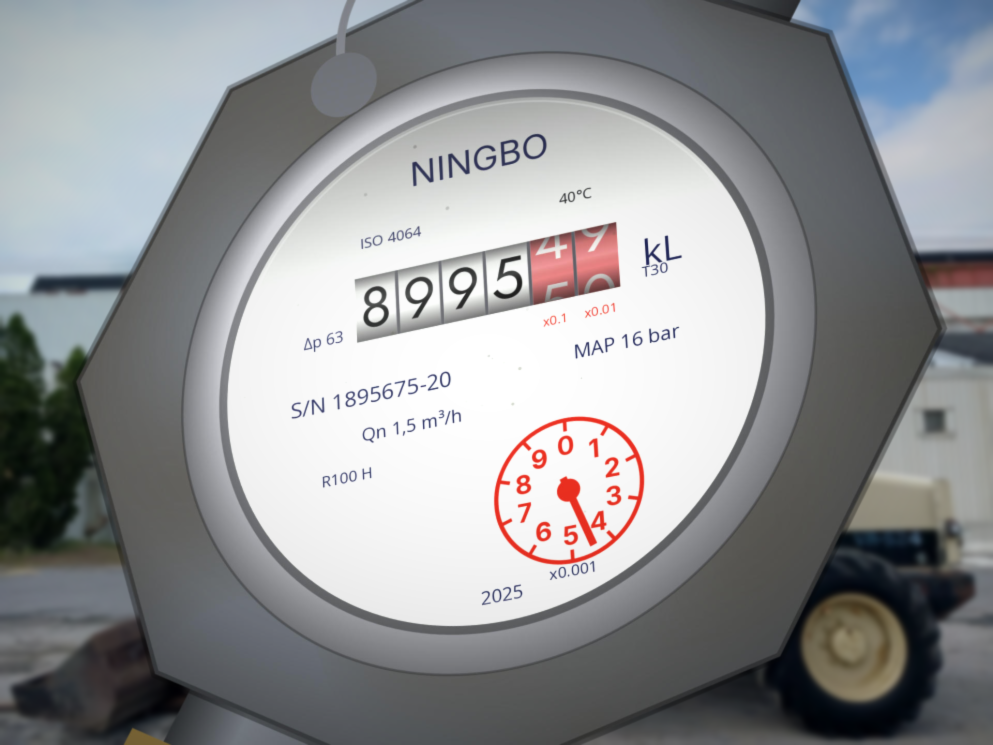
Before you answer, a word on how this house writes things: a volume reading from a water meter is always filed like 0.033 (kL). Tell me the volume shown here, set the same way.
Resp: 8995.494 (kL)
